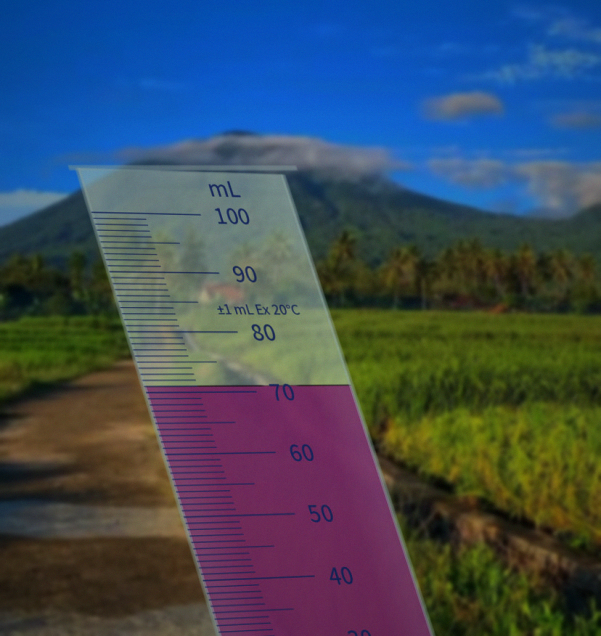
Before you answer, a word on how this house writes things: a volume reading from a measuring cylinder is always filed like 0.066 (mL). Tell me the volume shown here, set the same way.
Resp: 71 (mL)
